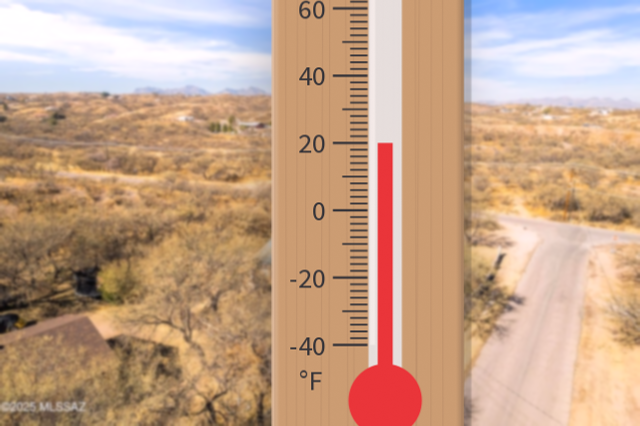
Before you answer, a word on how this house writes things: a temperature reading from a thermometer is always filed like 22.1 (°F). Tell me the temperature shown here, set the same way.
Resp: 20 (°F)
